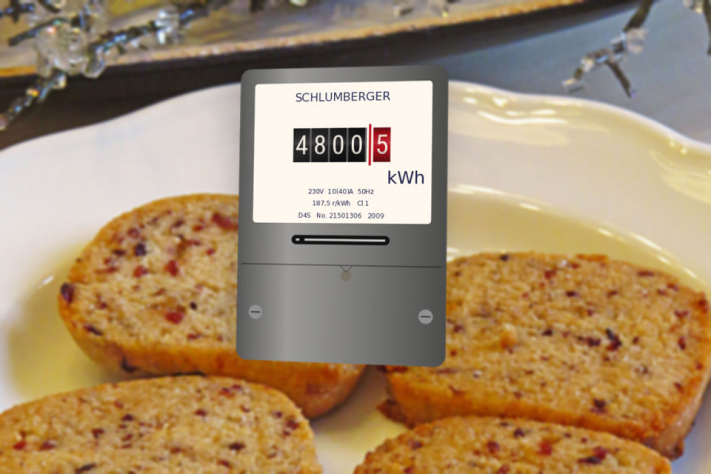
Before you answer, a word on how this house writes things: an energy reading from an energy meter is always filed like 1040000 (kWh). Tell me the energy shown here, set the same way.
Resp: 4800.5 (kWh)
